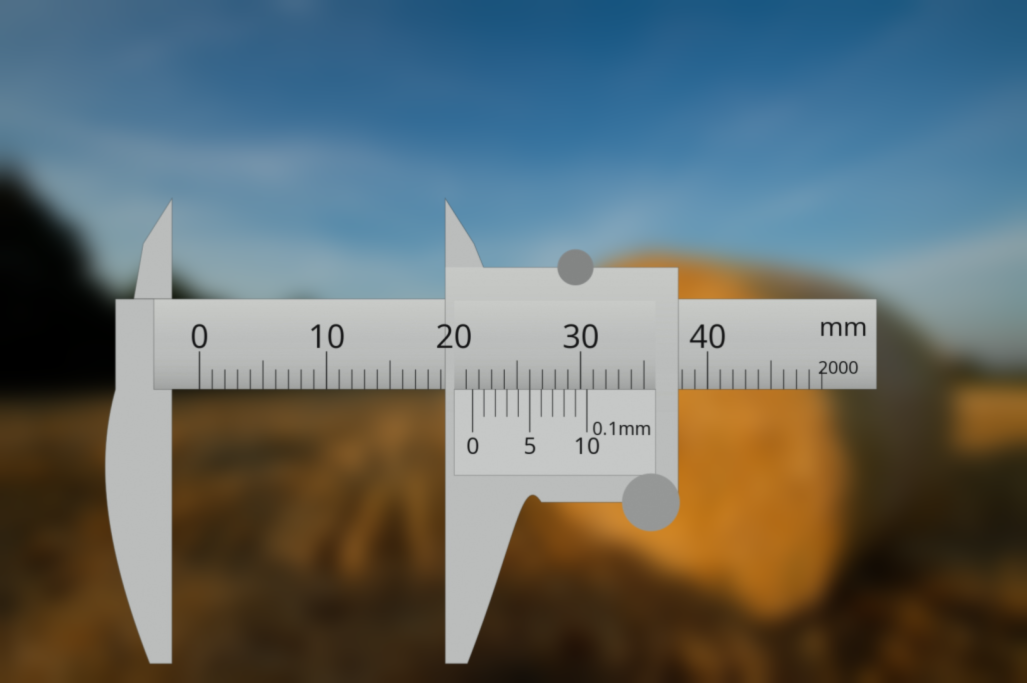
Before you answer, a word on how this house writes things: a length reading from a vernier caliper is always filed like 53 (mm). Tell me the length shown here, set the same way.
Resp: 21.5 (mm)
